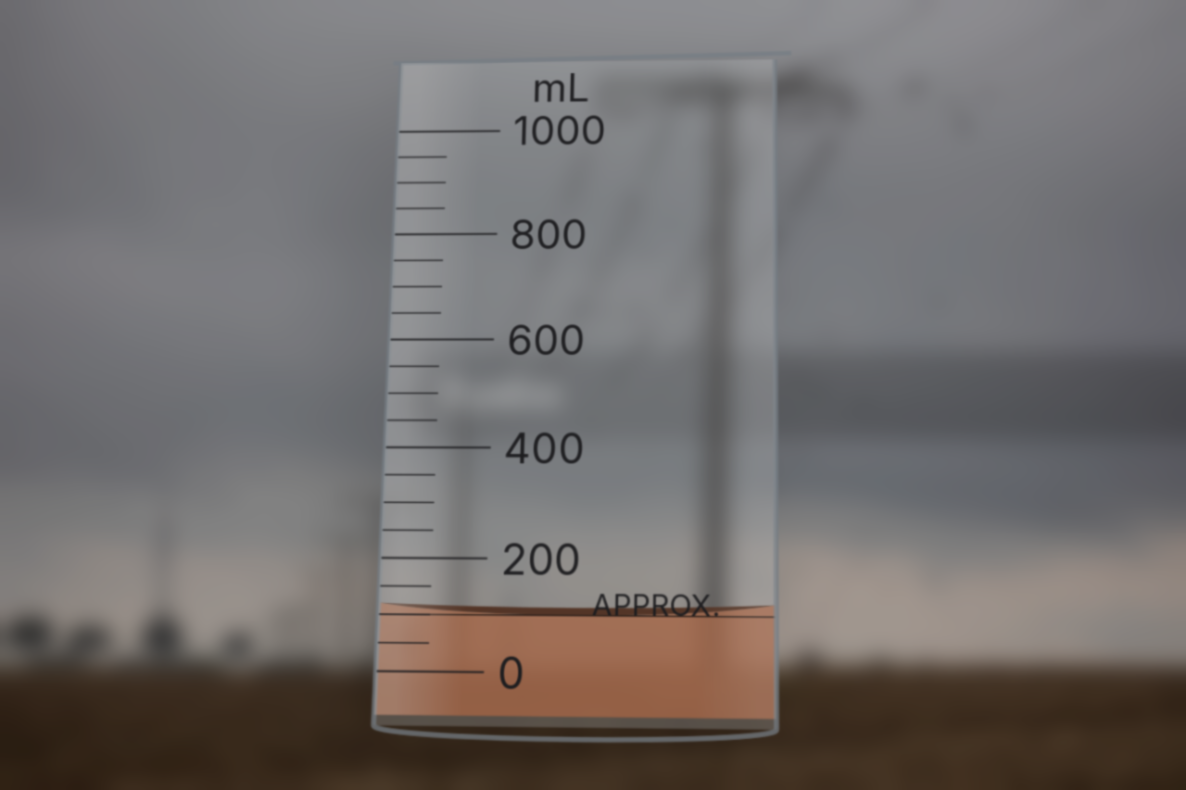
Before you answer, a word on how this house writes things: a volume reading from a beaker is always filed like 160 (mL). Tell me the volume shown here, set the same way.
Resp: 100 (mL)
